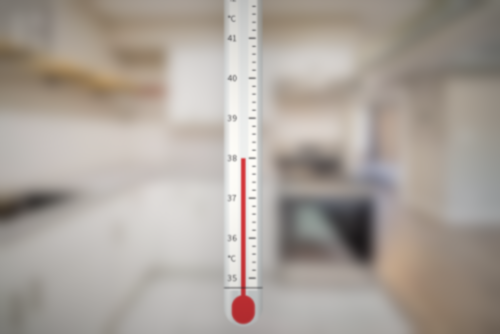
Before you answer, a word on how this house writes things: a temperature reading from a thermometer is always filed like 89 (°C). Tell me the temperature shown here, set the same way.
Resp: 38 (°C)
